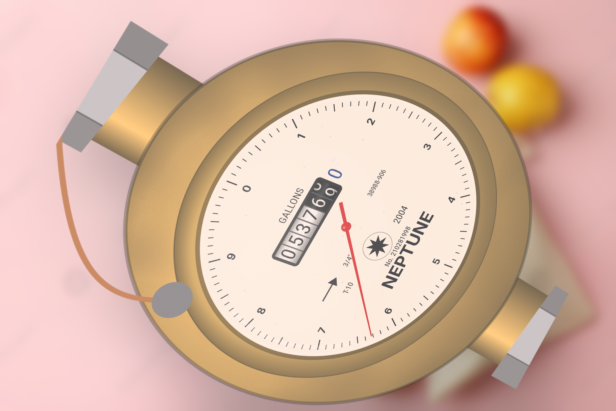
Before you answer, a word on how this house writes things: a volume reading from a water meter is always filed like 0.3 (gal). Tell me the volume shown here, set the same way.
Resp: 537686.3 (gal)
